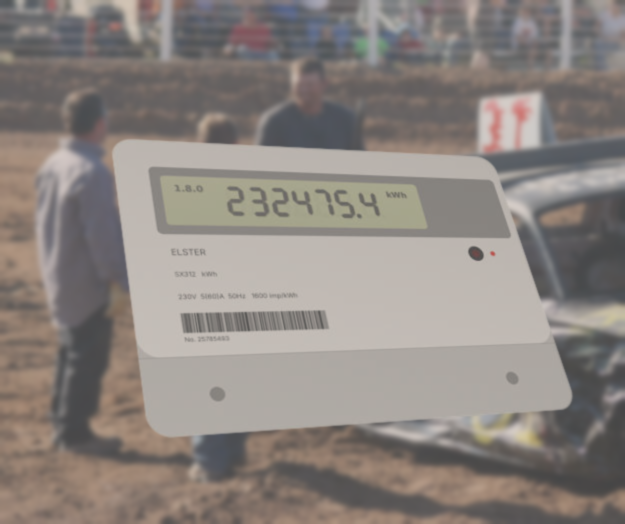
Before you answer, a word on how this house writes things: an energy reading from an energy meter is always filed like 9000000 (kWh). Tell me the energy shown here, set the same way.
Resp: 232475.4 (kWh)
